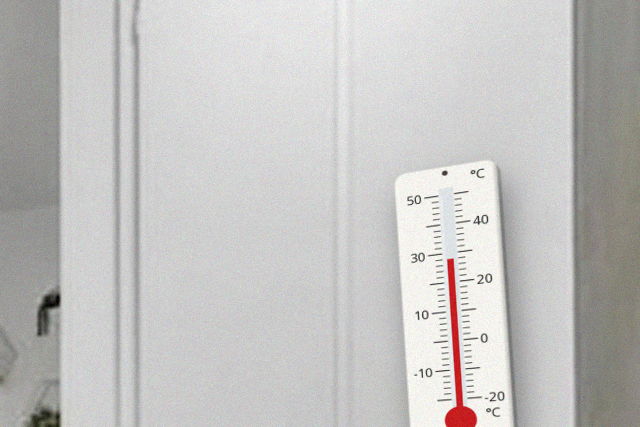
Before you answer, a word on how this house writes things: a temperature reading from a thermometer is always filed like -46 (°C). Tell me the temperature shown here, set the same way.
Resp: 28 (°C)
